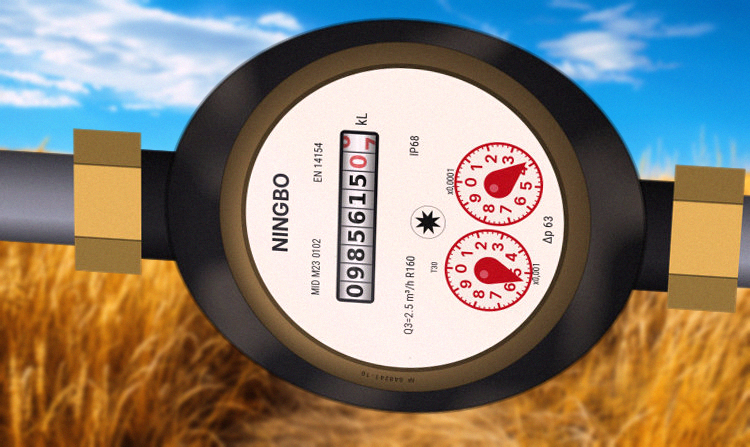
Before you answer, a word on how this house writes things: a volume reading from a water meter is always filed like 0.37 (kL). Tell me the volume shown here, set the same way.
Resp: 985615.0653 (kL)
